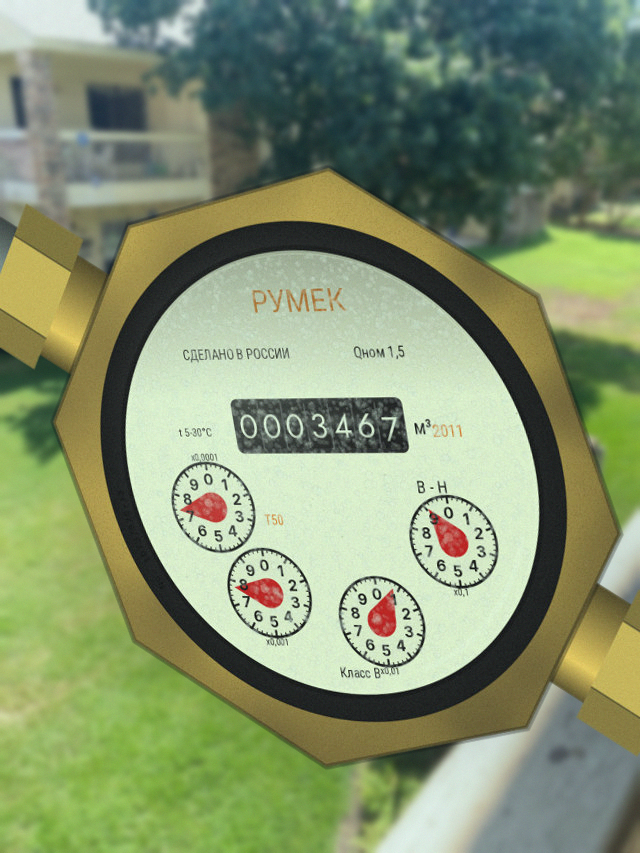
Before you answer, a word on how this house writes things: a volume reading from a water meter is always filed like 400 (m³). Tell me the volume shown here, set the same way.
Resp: 3466.9077 (m³)
